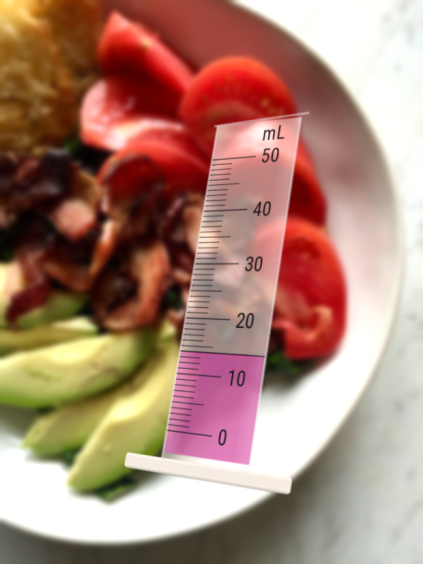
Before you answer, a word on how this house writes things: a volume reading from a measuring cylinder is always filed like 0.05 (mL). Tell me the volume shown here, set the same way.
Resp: 14 (mL)
